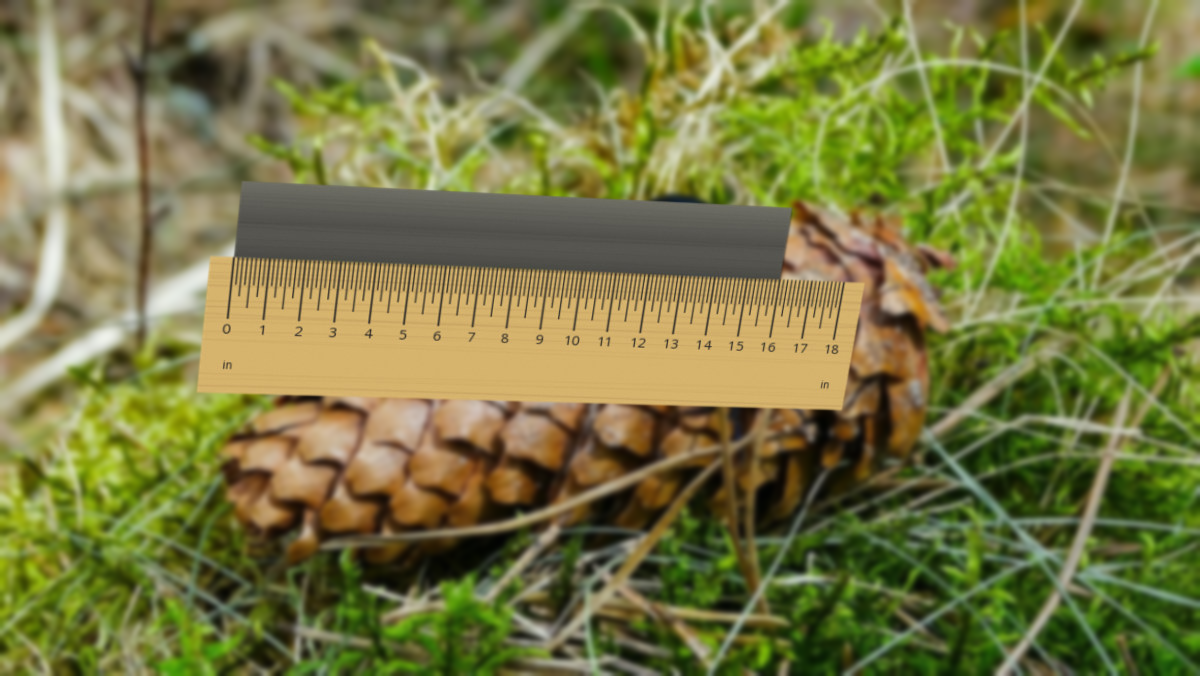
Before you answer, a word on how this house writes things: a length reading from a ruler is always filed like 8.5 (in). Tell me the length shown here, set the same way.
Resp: 16 (in)
